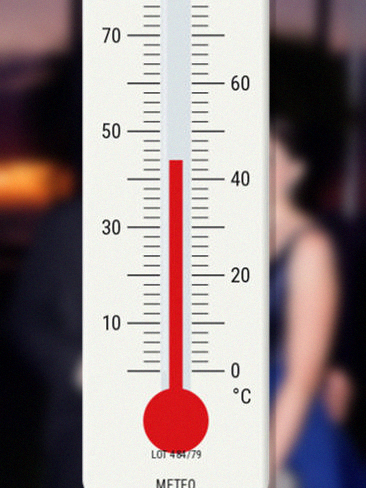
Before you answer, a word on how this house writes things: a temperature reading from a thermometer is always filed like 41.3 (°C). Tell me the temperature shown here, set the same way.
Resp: 44 (°C)
